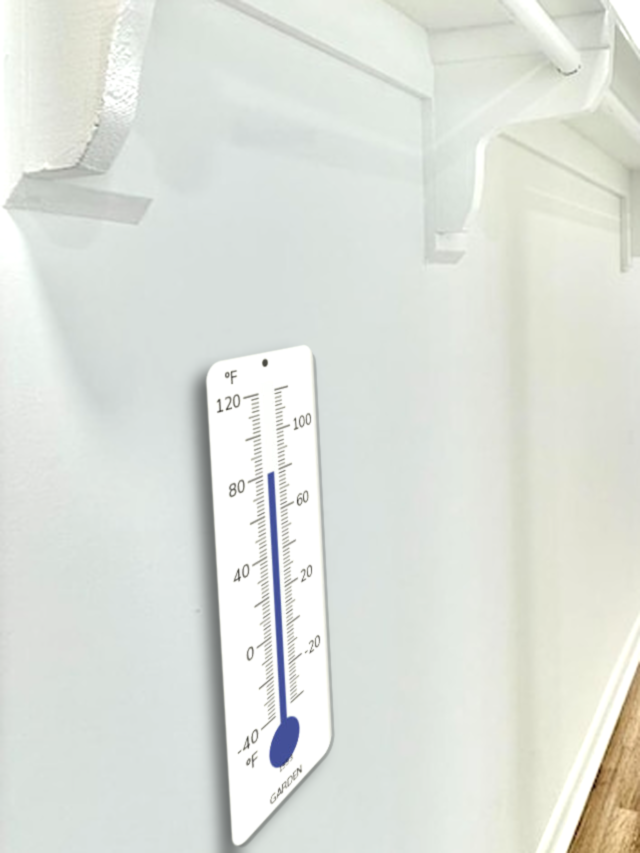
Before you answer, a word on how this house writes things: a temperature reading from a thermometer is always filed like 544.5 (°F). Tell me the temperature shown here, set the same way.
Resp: 80 (°F)
